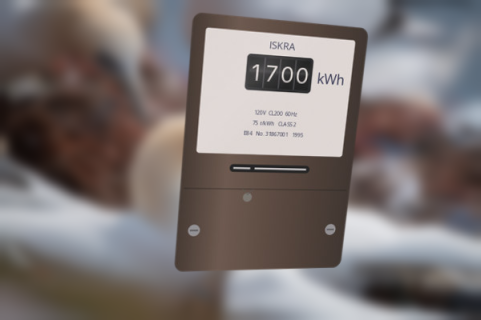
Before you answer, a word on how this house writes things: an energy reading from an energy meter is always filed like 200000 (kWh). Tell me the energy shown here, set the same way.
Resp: 1700 (kWh)
